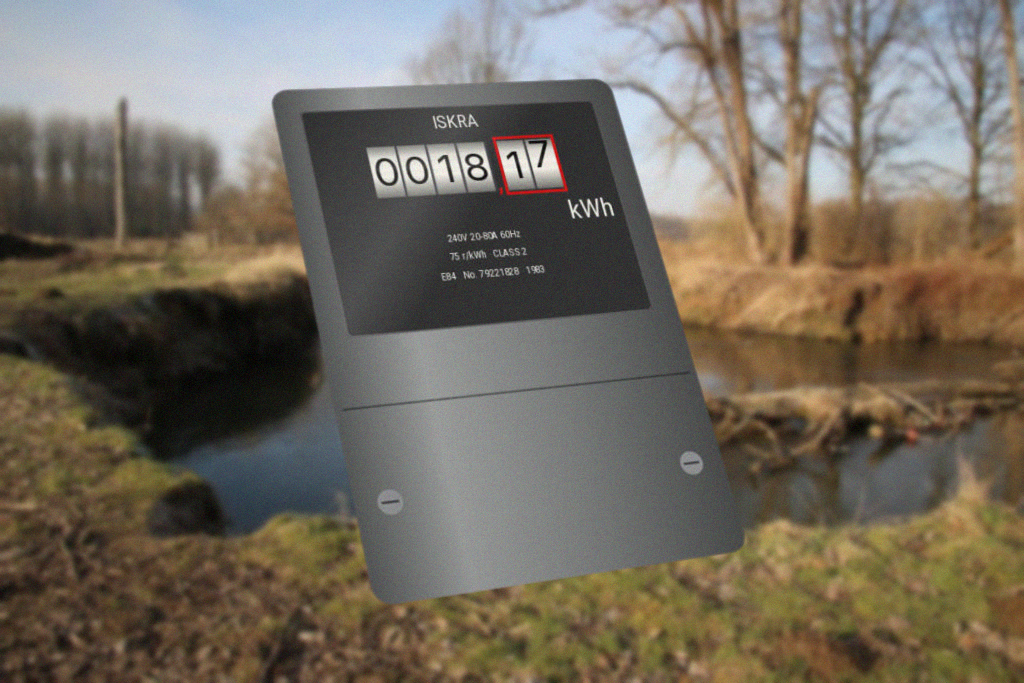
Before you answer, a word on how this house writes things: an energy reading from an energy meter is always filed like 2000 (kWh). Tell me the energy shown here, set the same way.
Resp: 18.17 (kWh)
